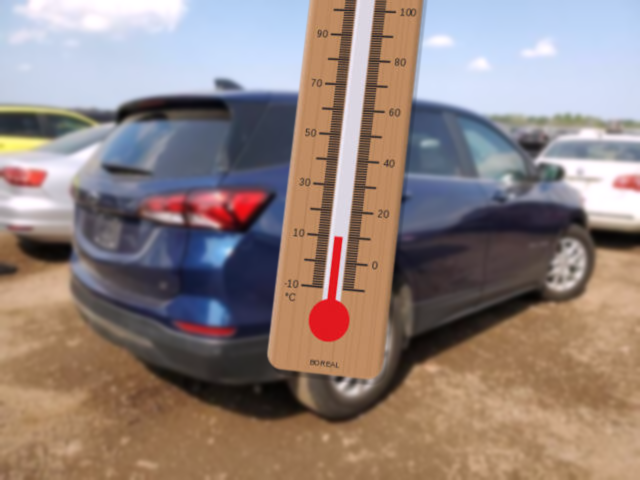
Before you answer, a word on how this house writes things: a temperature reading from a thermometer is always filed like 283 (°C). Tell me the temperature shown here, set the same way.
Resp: 10 (°C)
